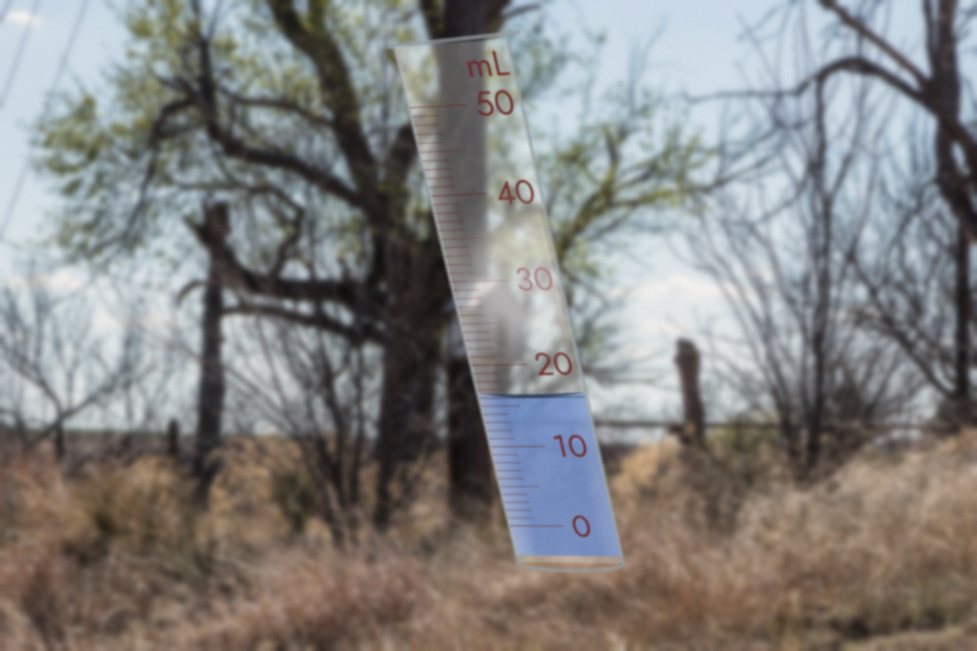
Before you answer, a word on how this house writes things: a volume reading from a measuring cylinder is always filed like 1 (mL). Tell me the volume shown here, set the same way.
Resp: 16 (mL)
